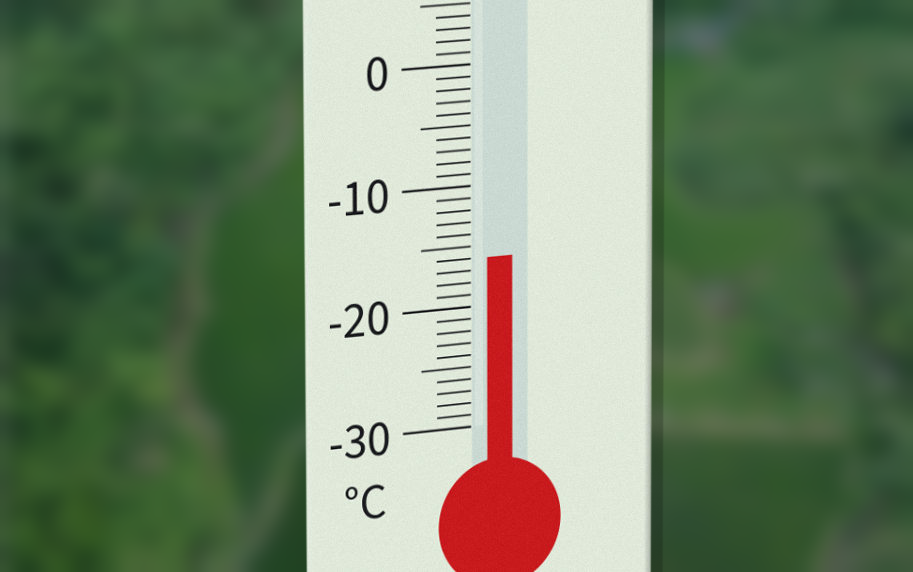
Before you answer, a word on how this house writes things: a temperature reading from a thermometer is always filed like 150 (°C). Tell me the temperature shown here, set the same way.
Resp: -16 (°C)
